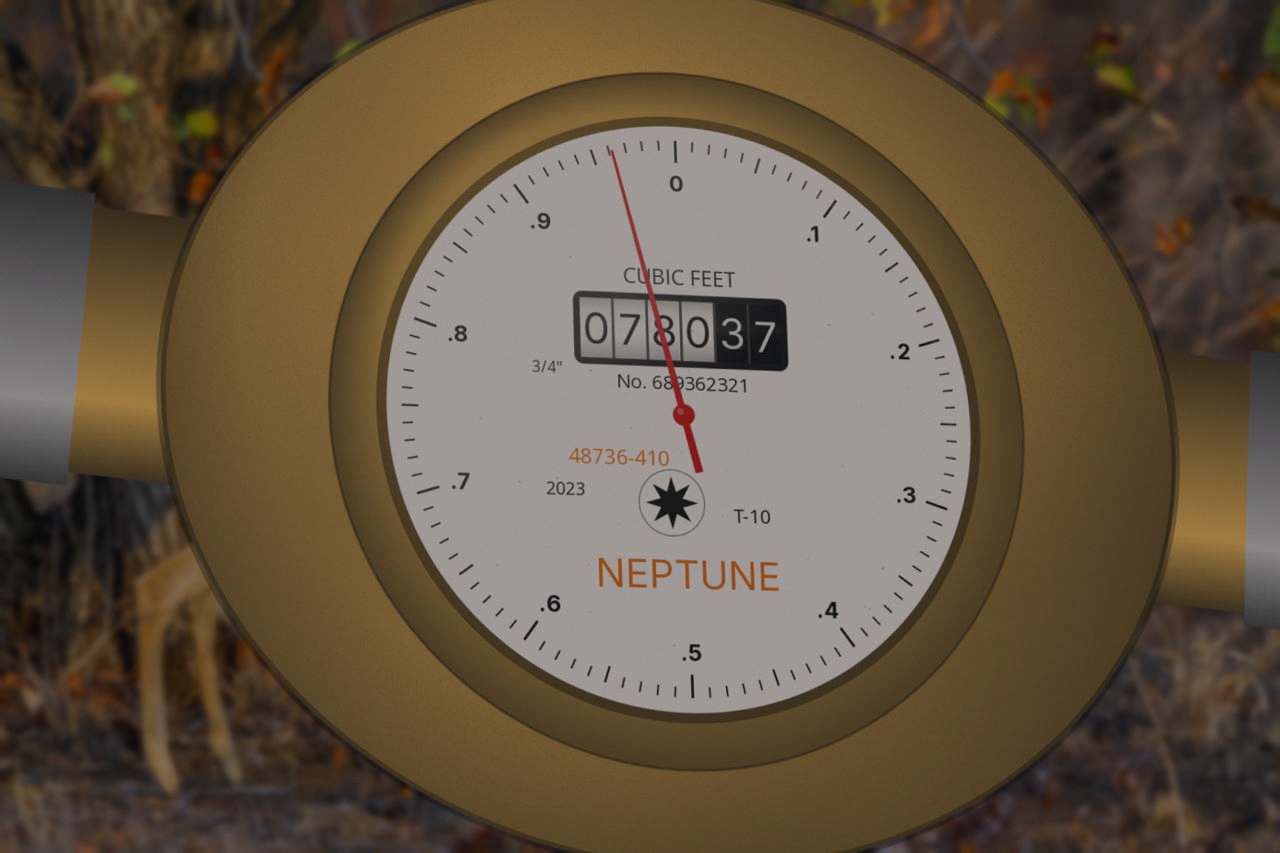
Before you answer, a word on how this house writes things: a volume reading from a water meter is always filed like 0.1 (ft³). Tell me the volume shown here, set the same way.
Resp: 78036.96 (ft³)
